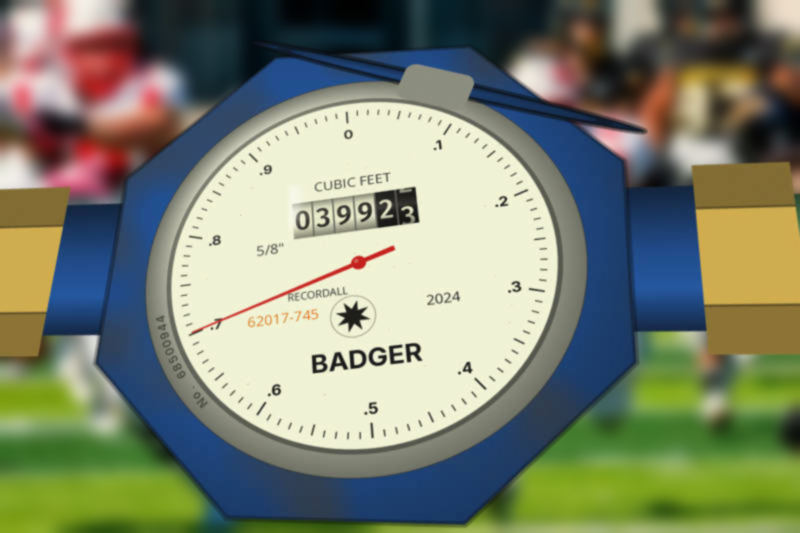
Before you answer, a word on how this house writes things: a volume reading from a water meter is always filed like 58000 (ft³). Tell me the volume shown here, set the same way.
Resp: 39922.70 (ft³)
